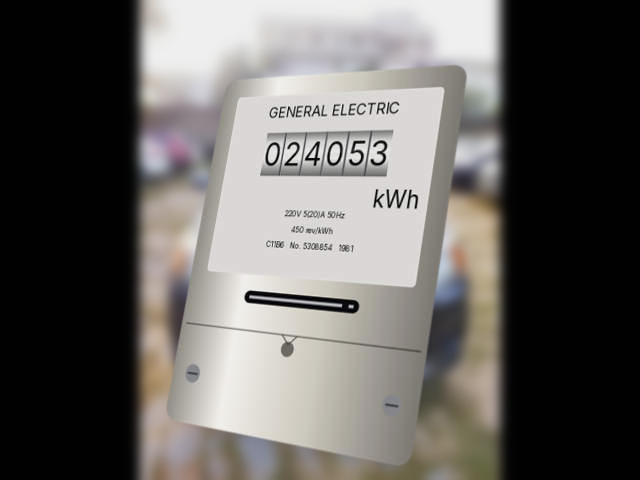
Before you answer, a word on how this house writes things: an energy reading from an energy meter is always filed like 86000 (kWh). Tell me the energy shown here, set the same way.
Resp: 24053 (kWh)
